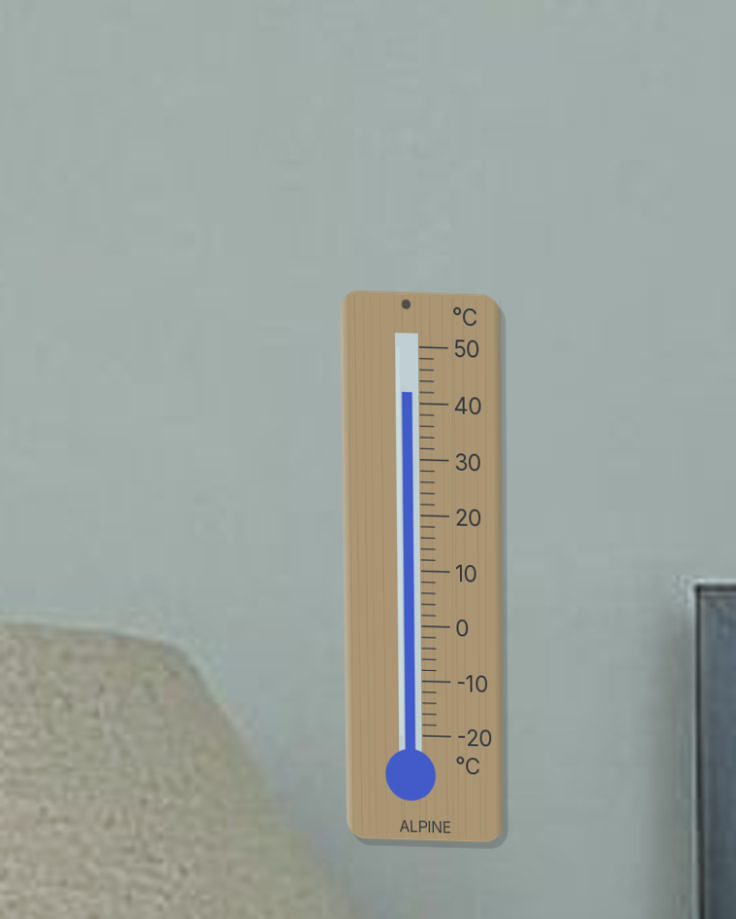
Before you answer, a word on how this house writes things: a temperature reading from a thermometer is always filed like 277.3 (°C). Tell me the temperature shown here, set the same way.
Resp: 42 (°C)
